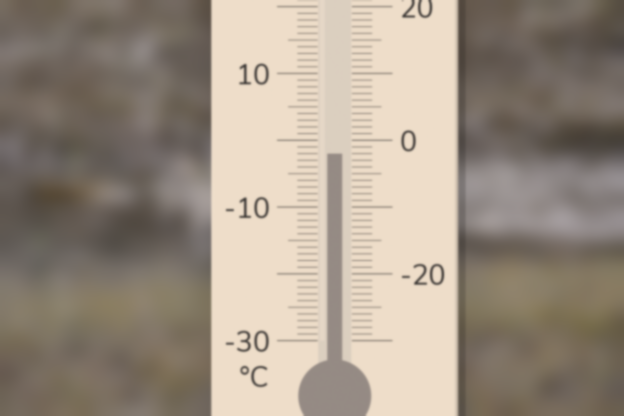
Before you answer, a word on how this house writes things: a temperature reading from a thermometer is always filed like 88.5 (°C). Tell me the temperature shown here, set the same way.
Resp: -2 (°C)
